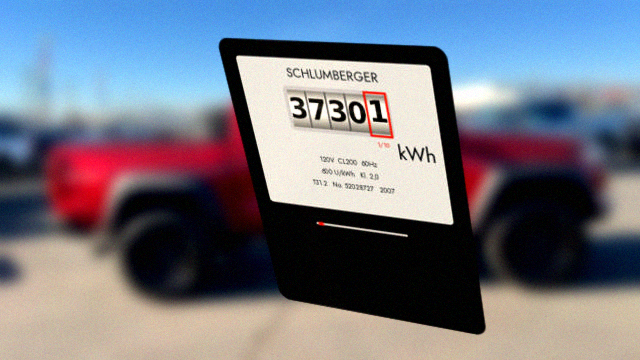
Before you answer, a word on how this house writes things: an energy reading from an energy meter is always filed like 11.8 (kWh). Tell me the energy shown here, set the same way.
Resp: 3730.1 (kWh)
